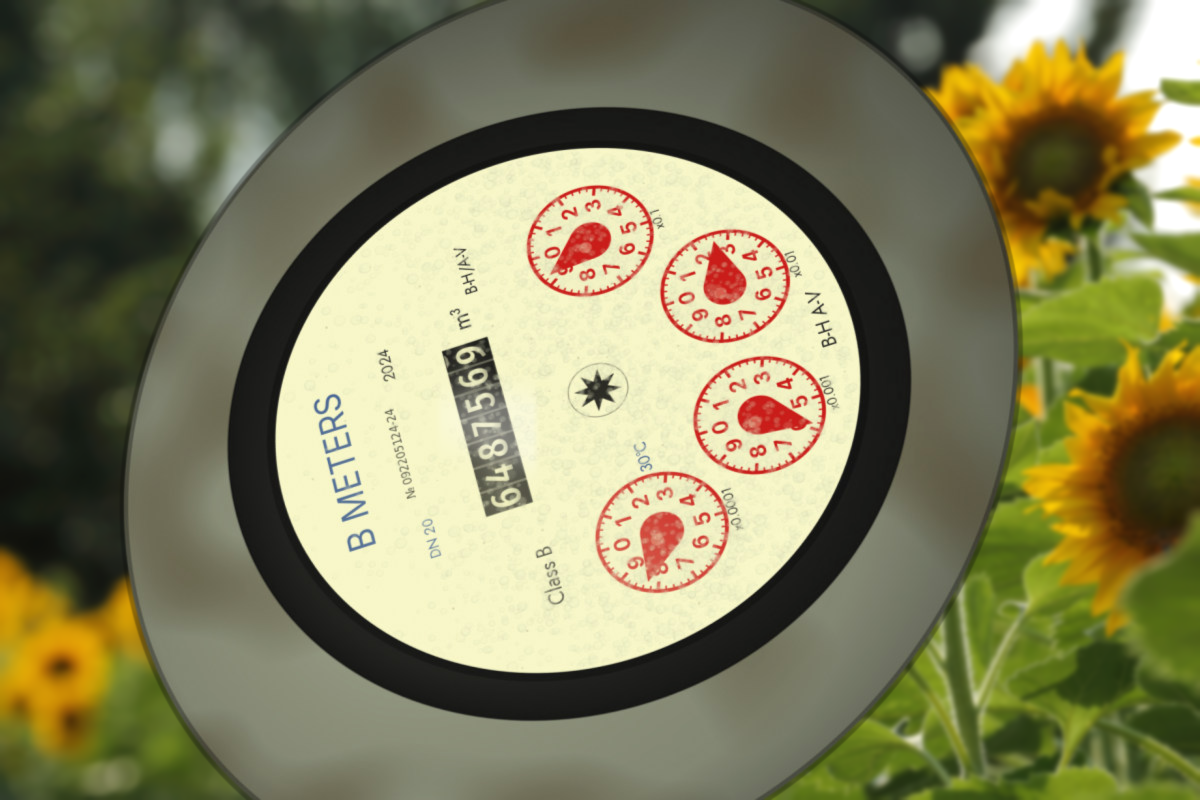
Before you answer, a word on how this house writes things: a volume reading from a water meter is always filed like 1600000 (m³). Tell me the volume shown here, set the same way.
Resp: 6487568.9258 (m³)
